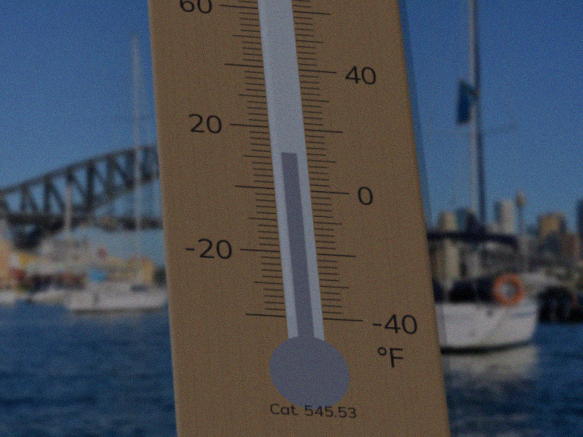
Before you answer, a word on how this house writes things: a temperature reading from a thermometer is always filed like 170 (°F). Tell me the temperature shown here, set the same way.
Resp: 12 (°F)
